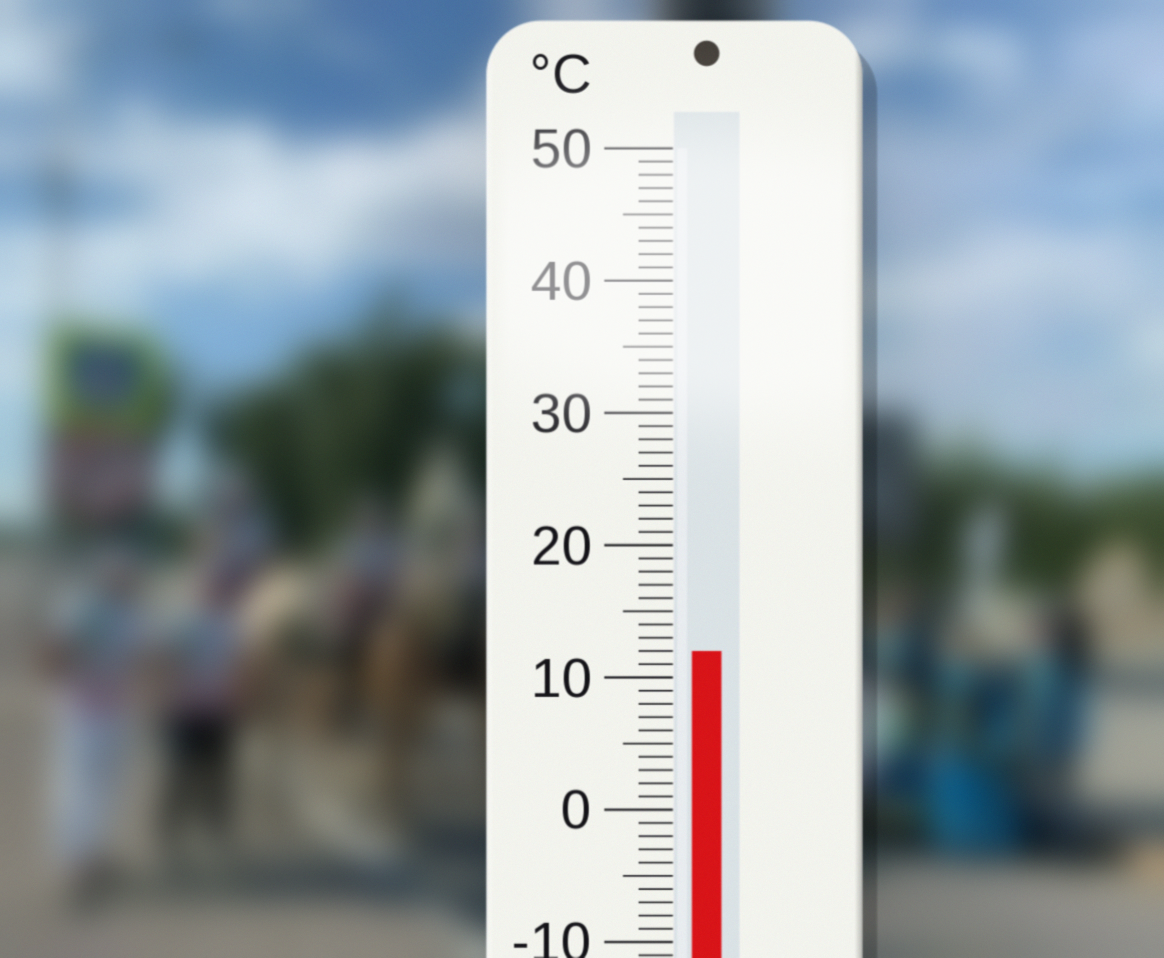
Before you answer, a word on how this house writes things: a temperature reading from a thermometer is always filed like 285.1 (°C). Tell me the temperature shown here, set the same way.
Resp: 12 (°C)
